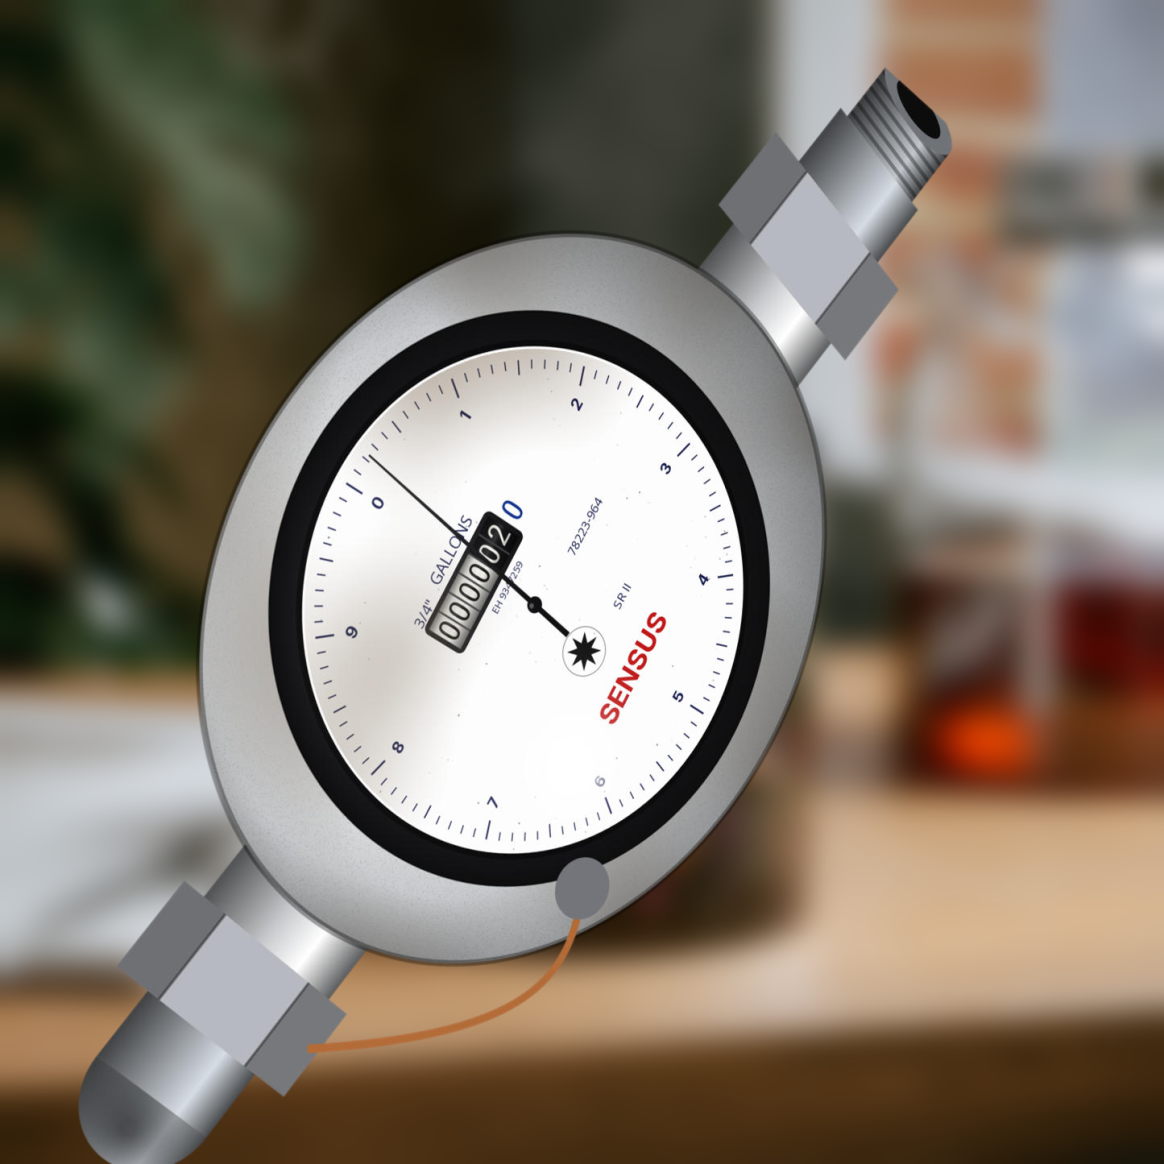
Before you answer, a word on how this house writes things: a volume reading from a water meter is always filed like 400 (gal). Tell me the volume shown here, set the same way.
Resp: 20.2 (gal)
